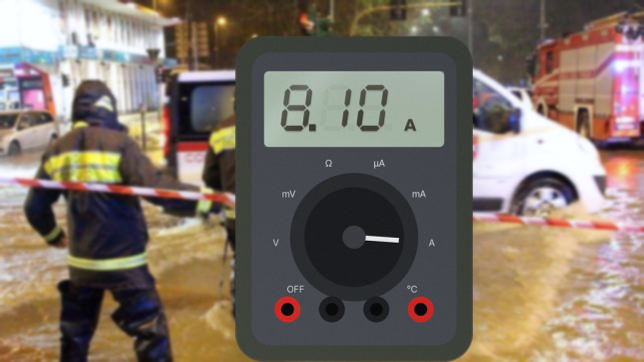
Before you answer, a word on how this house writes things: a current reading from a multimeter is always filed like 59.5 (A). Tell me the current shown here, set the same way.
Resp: 8.10 (A)
